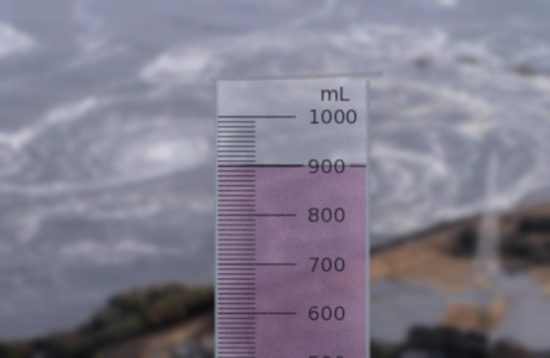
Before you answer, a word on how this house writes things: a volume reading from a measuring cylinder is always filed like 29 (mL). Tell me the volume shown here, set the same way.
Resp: 900 (mL)
